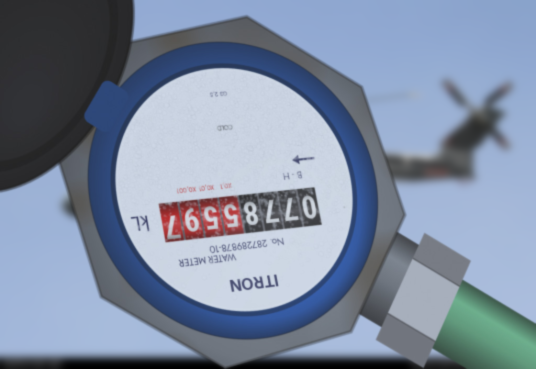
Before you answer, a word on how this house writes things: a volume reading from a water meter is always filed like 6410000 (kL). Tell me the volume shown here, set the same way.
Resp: 778.5597 (kL)
